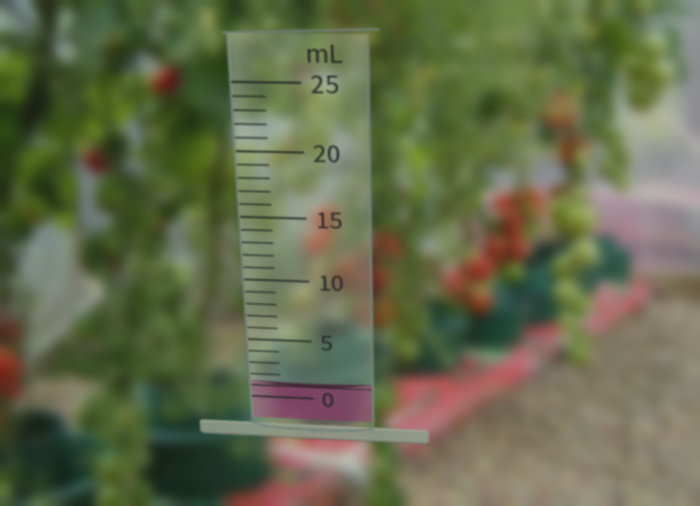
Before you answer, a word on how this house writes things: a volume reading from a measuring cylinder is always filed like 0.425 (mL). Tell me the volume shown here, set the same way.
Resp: 1 (mL)
